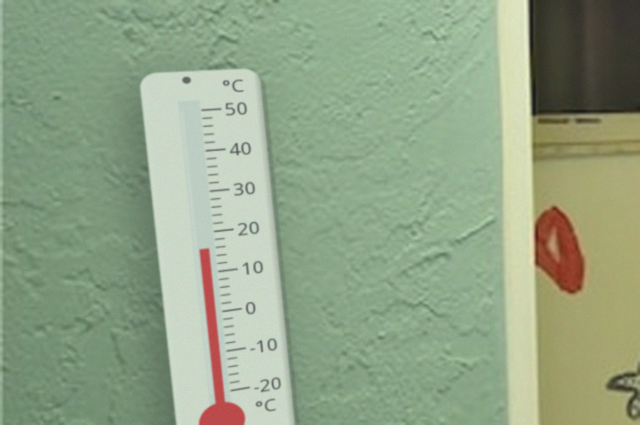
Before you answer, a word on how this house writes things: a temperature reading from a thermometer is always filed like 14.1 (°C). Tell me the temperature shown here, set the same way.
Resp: 16 (°C)
